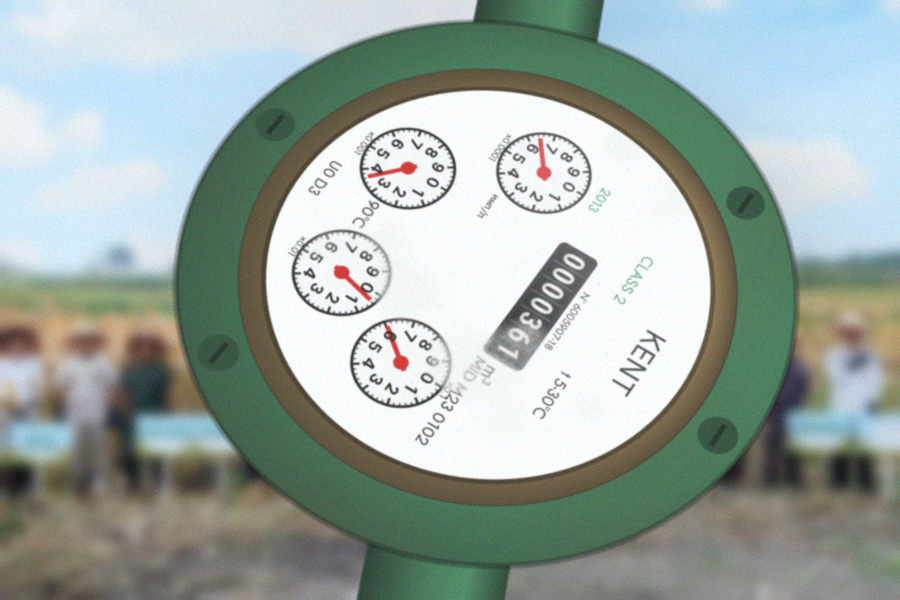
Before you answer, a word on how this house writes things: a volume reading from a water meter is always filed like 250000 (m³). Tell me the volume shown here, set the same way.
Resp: 361.6036 (m³)
